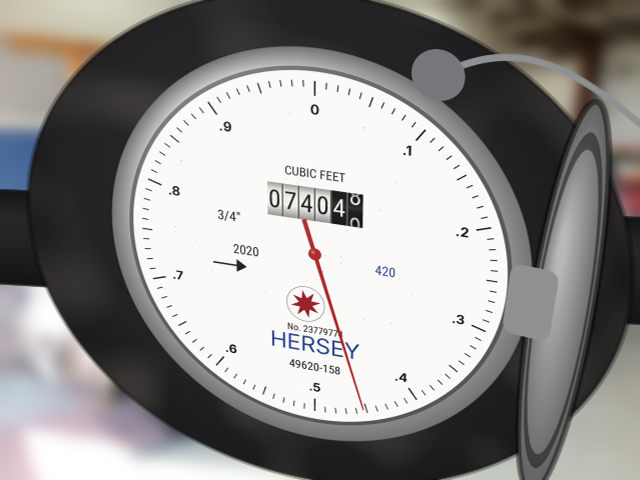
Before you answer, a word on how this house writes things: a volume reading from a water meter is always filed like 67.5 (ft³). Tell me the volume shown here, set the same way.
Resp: 74048.45 (ft³)
